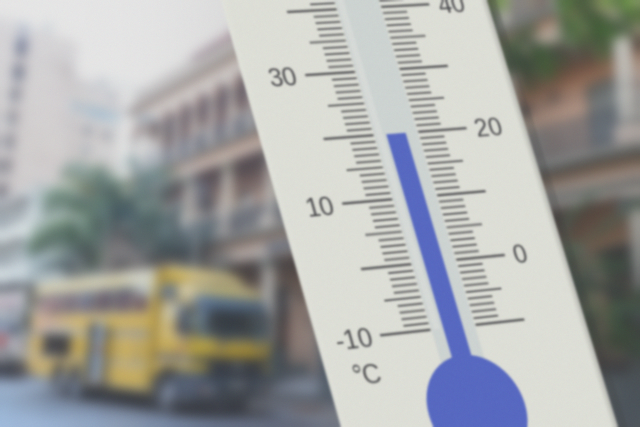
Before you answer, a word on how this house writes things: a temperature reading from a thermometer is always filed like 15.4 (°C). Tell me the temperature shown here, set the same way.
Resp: 20 (°C)
